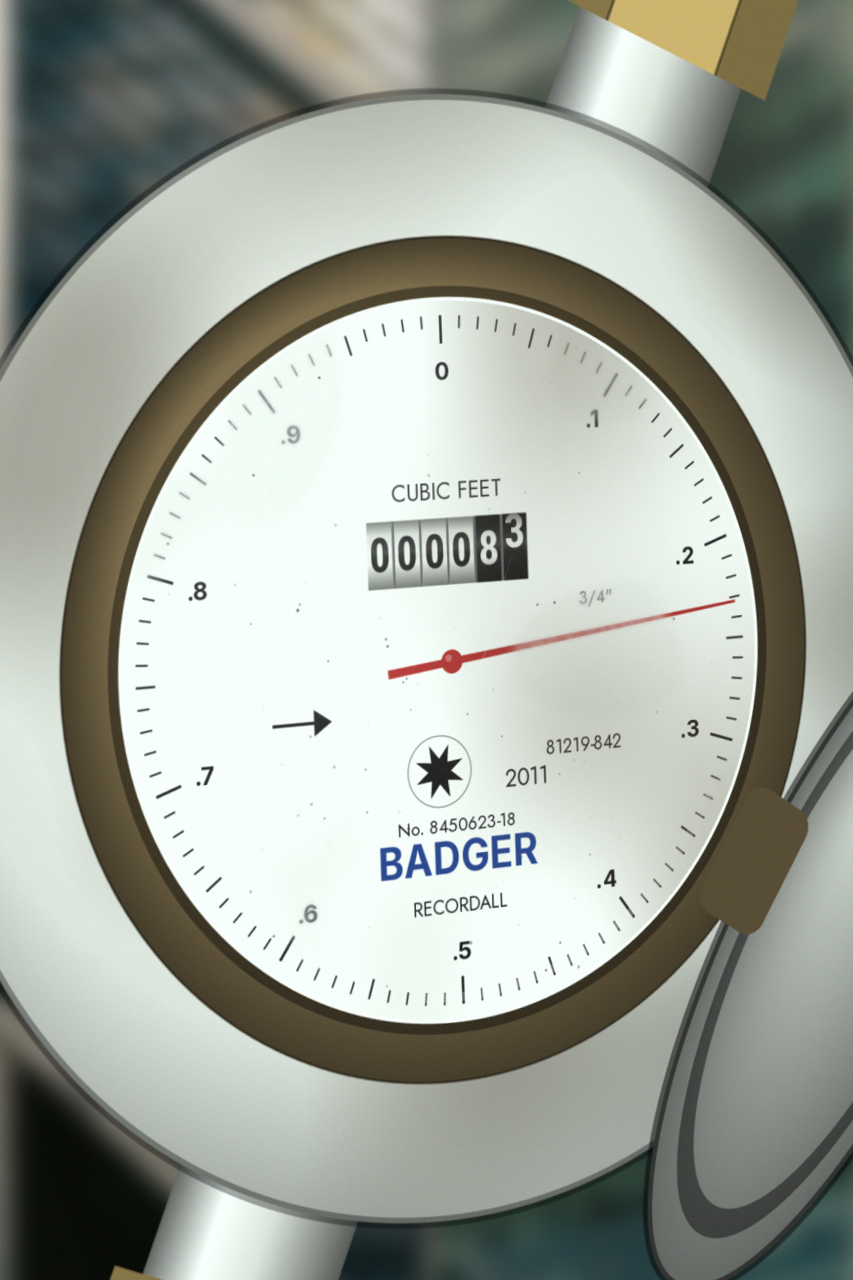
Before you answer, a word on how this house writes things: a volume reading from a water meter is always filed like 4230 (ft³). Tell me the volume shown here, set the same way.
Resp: 83.23 (ft³)
